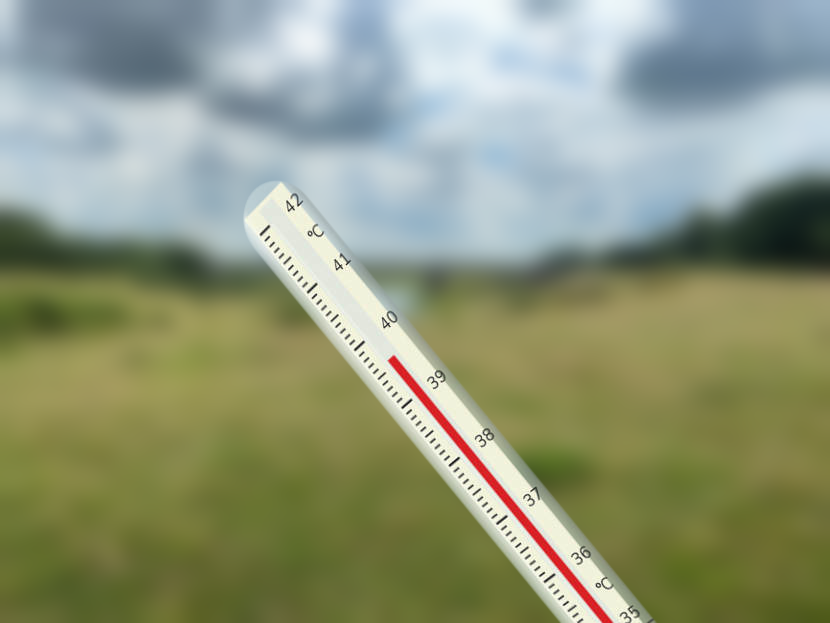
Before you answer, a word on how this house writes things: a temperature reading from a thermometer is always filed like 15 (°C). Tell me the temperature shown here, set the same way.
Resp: 39.6 (°C)
